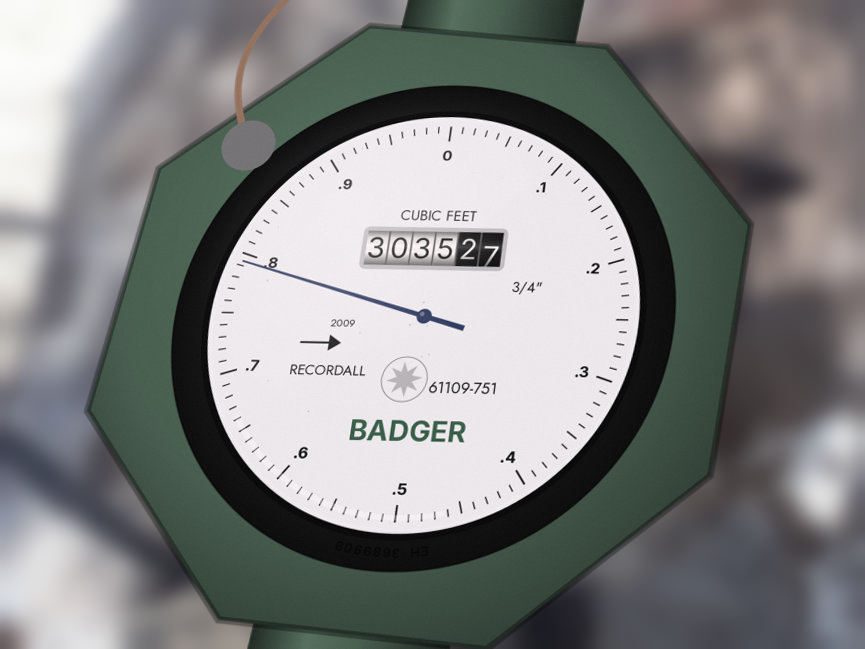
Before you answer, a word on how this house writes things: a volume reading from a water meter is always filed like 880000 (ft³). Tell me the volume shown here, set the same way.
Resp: 303526.79 (ft³)
